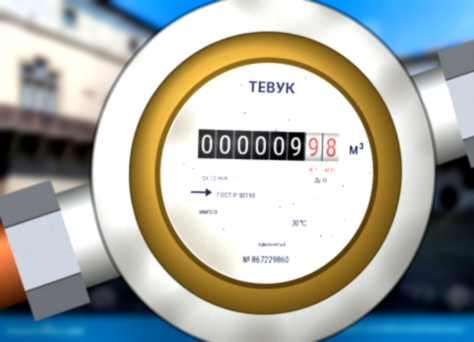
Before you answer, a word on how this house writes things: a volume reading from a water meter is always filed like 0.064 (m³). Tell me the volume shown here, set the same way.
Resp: 9.98 (m³)
